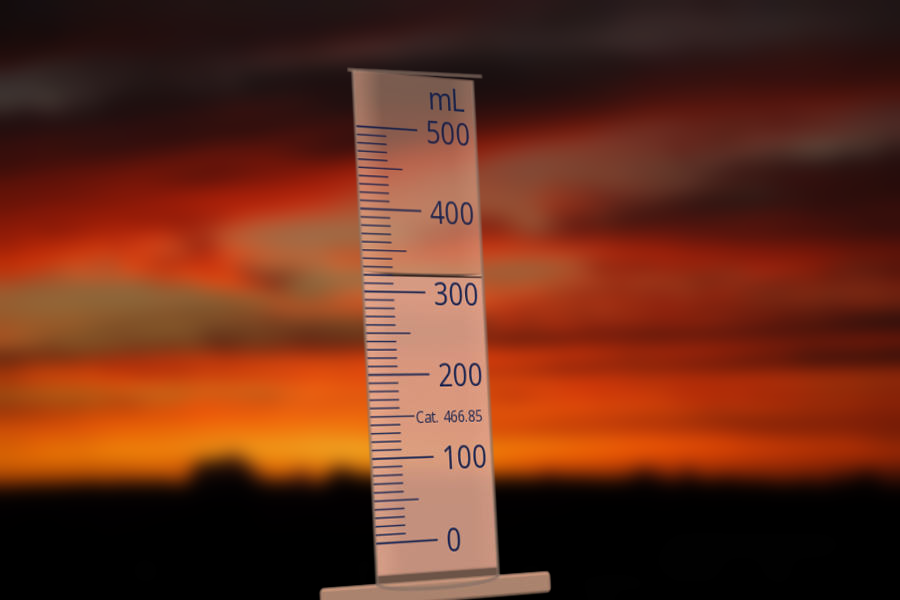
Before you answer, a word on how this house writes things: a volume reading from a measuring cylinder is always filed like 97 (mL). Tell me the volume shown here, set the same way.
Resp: 320 (mL)
